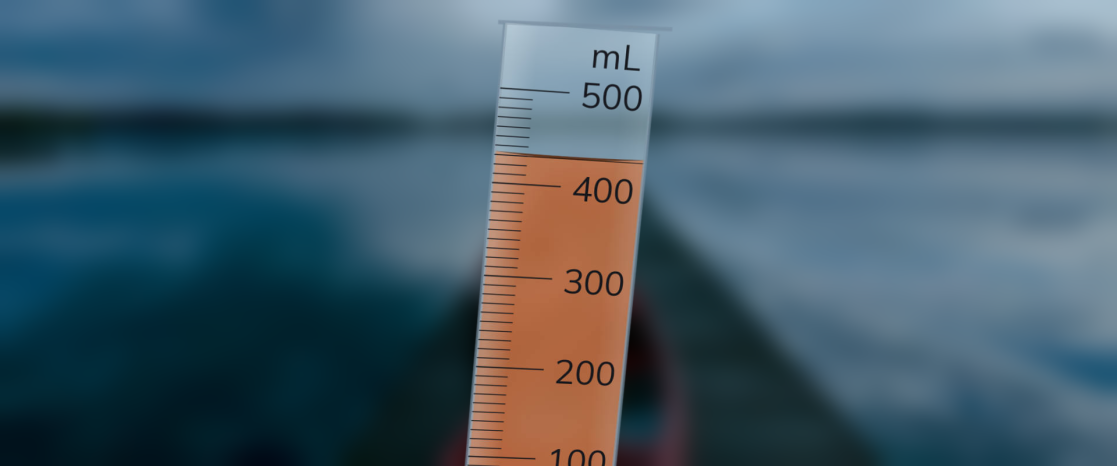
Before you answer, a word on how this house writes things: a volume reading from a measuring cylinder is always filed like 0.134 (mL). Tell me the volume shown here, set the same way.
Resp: 430 (mL)
